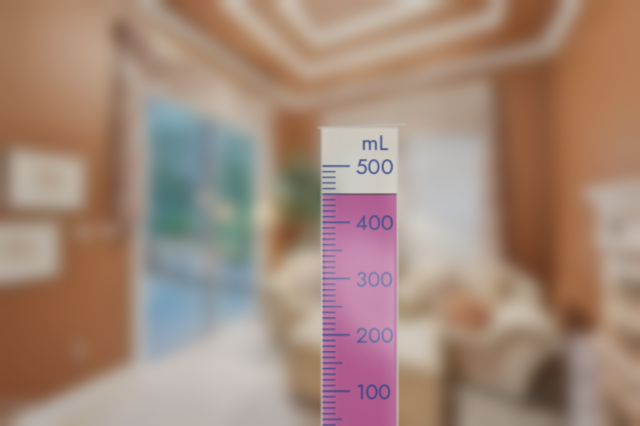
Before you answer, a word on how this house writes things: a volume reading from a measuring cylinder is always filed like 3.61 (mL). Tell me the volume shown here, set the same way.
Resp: 450 (mL)
